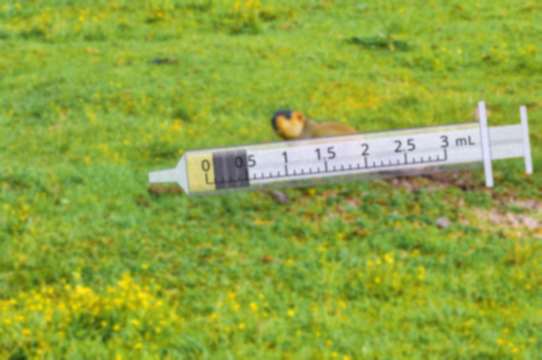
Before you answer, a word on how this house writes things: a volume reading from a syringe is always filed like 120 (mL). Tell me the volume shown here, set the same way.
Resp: 0.1 (mL)
